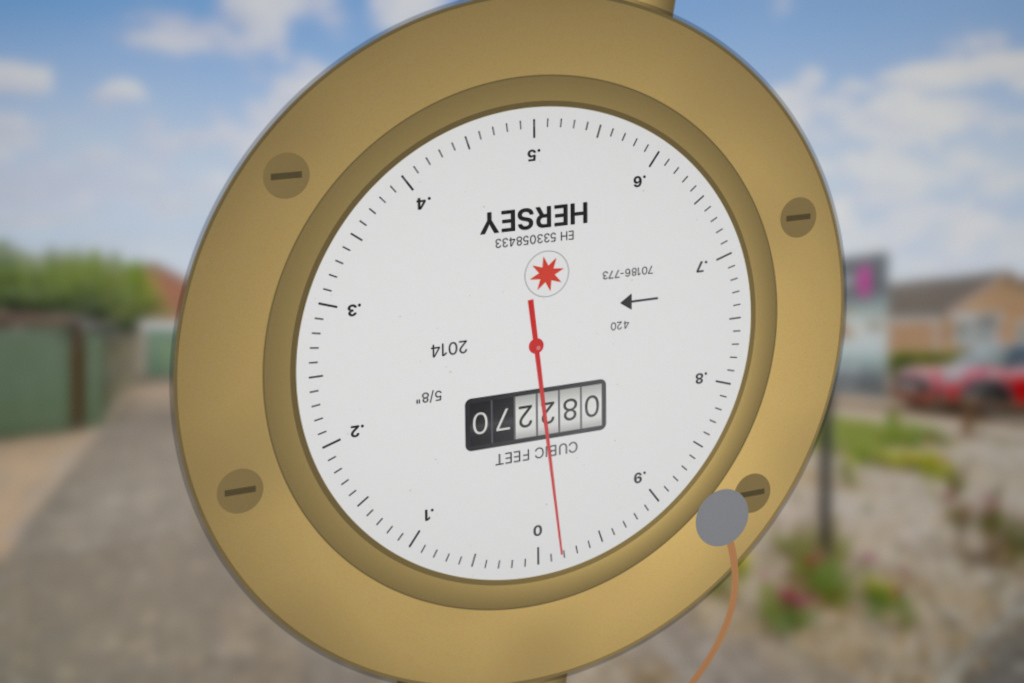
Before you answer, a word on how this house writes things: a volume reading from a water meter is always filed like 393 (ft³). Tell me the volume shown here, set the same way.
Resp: 82269.98 (ft³)
